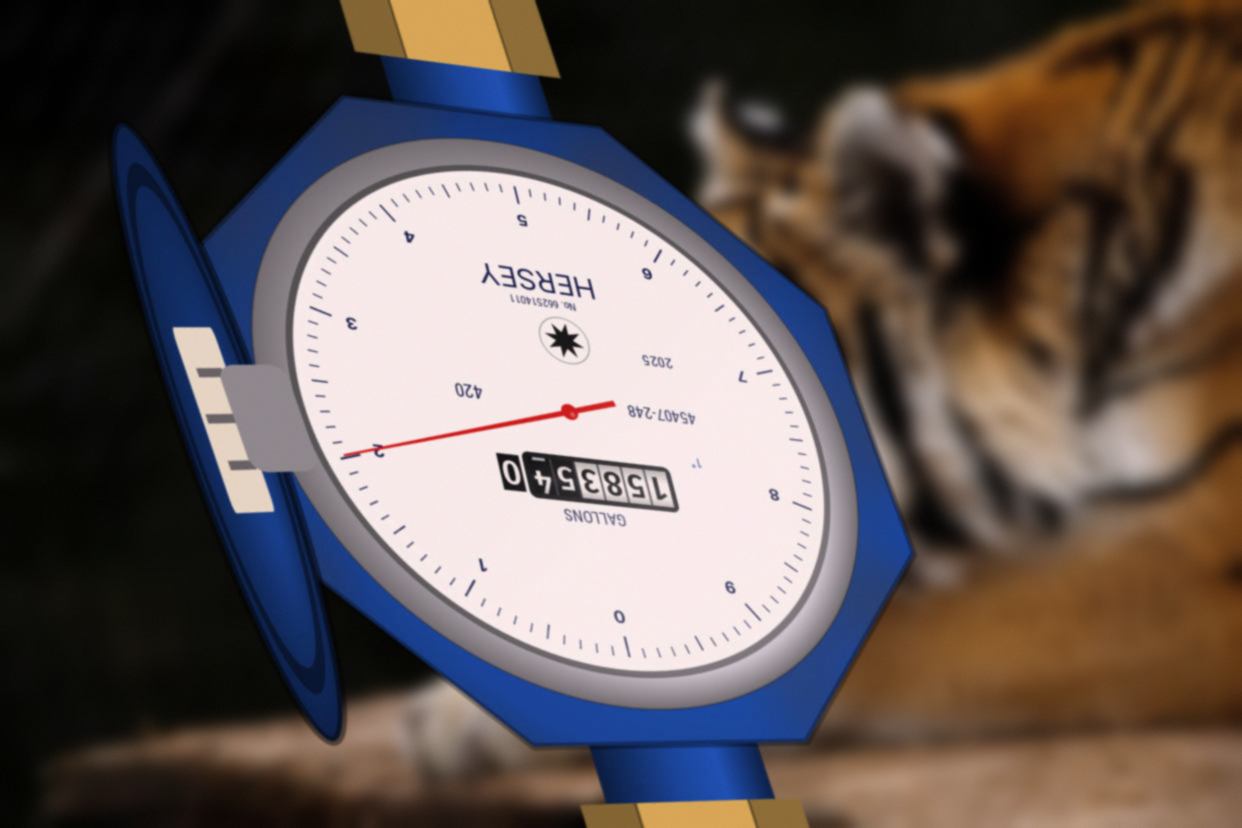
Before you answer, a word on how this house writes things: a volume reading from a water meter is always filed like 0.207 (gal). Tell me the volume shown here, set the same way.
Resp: 1583542.0 (gal)
